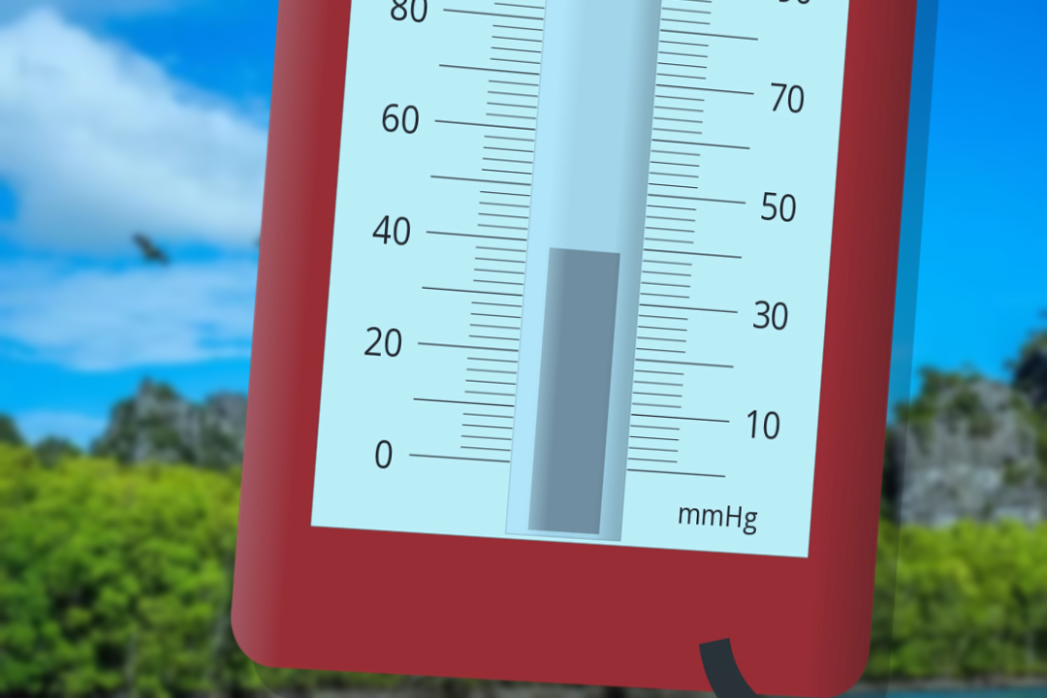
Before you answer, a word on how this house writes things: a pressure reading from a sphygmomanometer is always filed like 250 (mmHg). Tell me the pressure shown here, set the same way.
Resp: 39 (mmHg)
